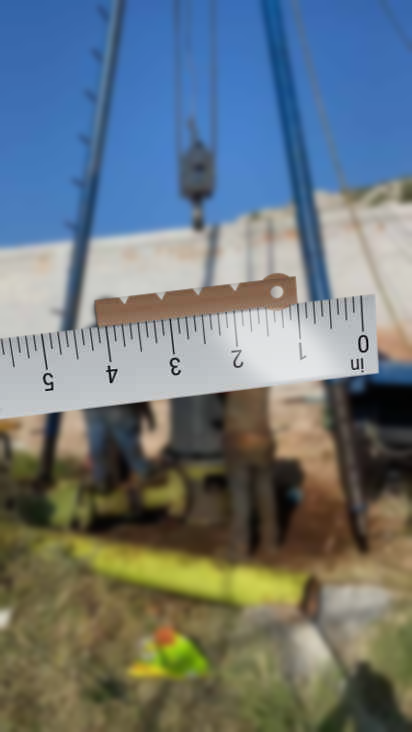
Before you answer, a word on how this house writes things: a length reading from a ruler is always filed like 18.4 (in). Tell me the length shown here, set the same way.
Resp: 3.125 (in)
